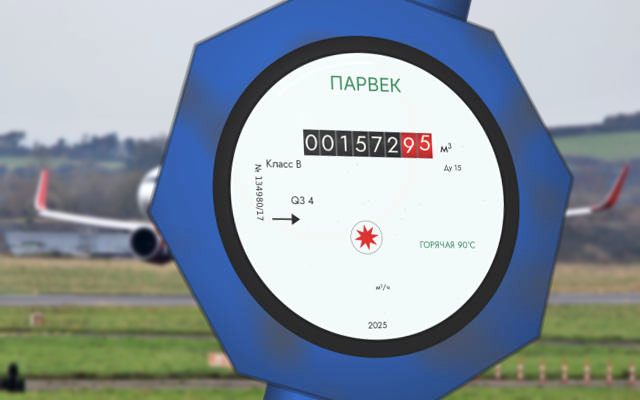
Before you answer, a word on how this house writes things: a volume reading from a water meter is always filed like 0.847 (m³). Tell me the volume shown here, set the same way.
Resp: 1572.95 (m³)
